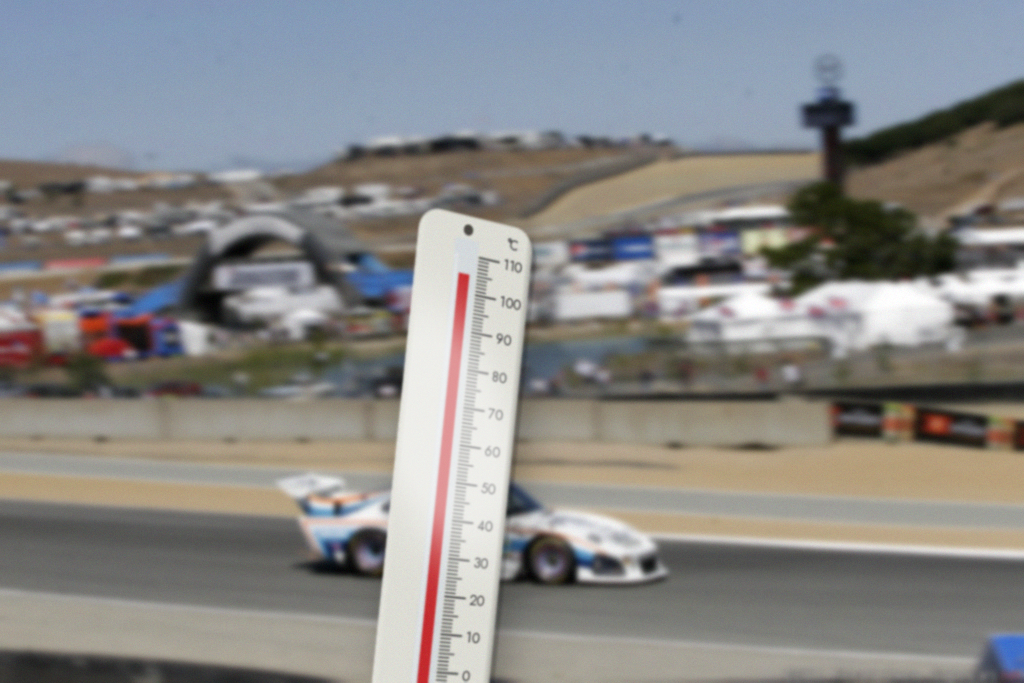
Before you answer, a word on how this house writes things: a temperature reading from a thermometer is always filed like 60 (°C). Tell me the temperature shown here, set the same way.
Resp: 105 (°C)
